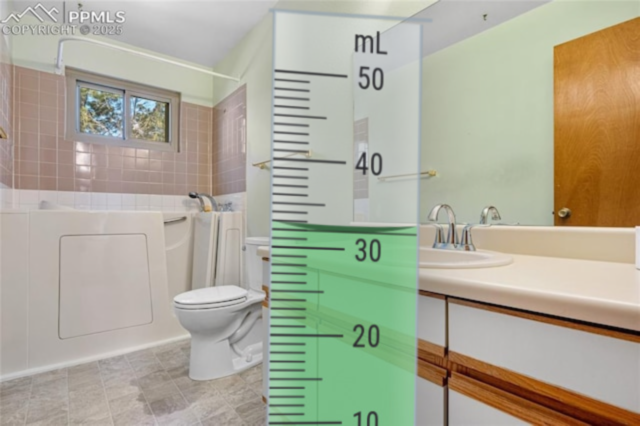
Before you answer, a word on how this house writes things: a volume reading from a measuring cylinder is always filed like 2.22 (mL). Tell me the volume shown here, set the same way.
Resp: 32 (mL)
